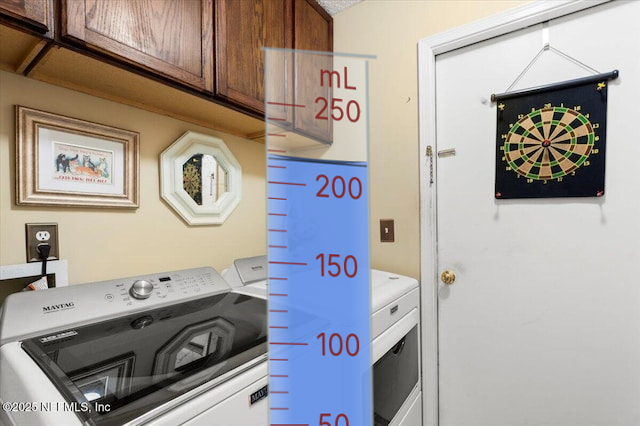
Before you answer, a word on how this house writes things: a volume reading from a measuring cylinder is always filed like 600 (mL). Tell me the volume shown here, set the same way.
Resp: 215 (mL)
